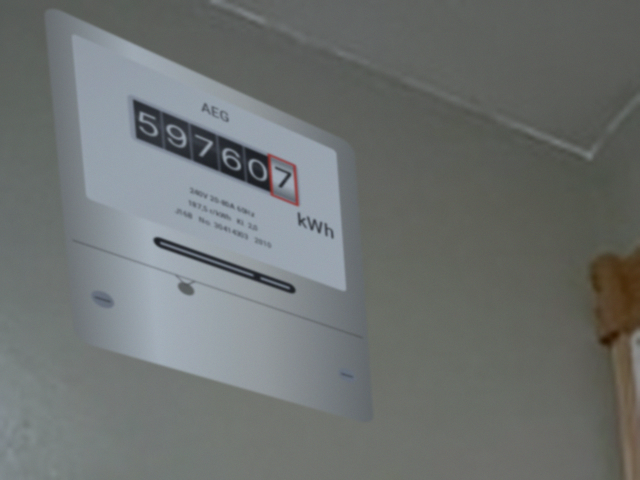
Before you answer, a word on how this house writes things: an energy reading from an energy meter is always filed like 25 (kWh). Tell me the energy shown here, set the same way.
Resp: 59760.7 (kWh)
